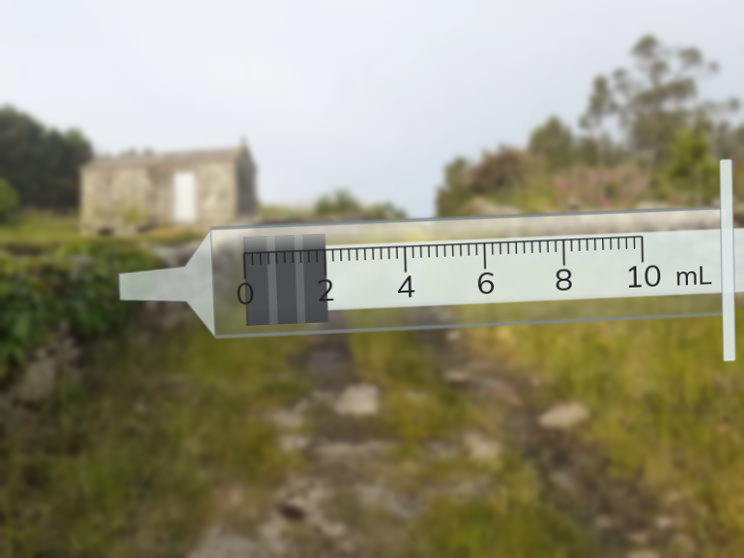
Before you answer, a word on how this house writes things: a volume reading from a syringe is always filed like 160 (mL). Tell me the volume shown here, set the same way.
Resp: 0 (mL)
